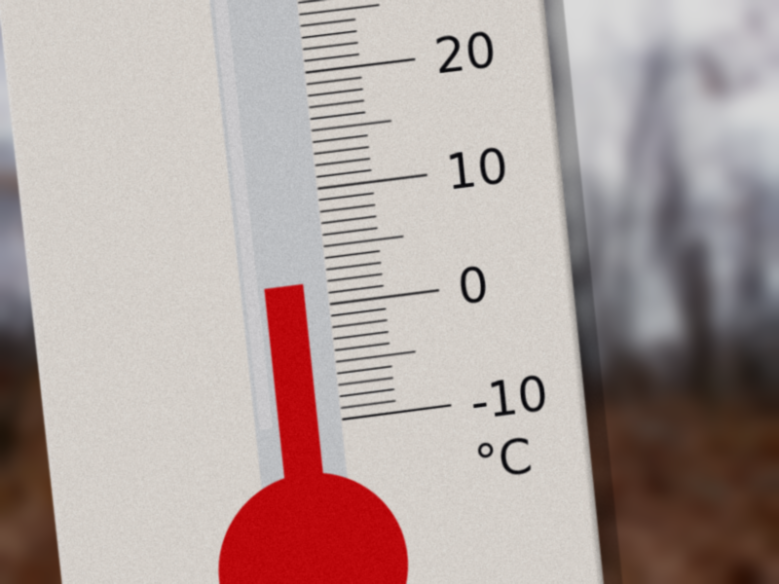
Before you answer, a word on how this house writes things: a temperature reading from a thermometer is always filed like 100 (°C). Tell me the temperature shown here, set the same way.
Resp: 2 (°C)
